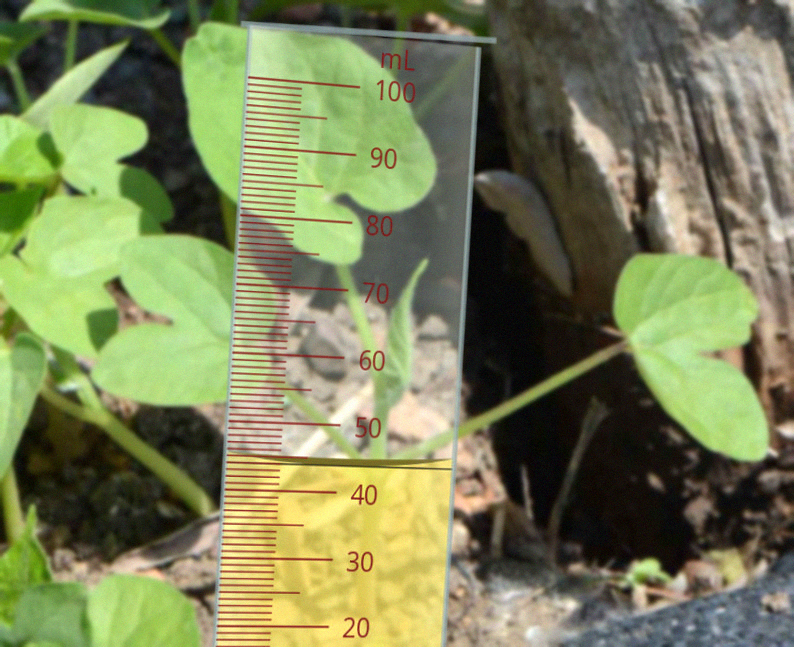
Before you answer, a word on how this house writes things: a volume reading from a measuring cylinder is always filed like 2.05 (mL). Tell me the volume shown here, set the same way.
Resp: 44 (mL)
